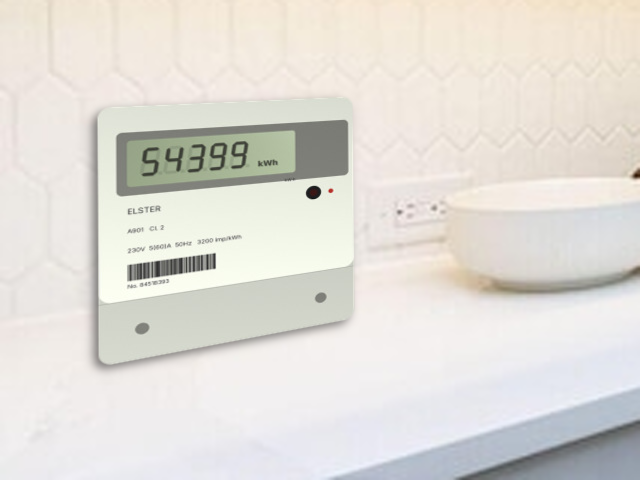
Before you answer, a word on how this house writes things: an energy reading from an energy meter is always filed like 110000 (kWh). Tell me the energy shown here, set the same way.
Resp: 54399 (kWh)
